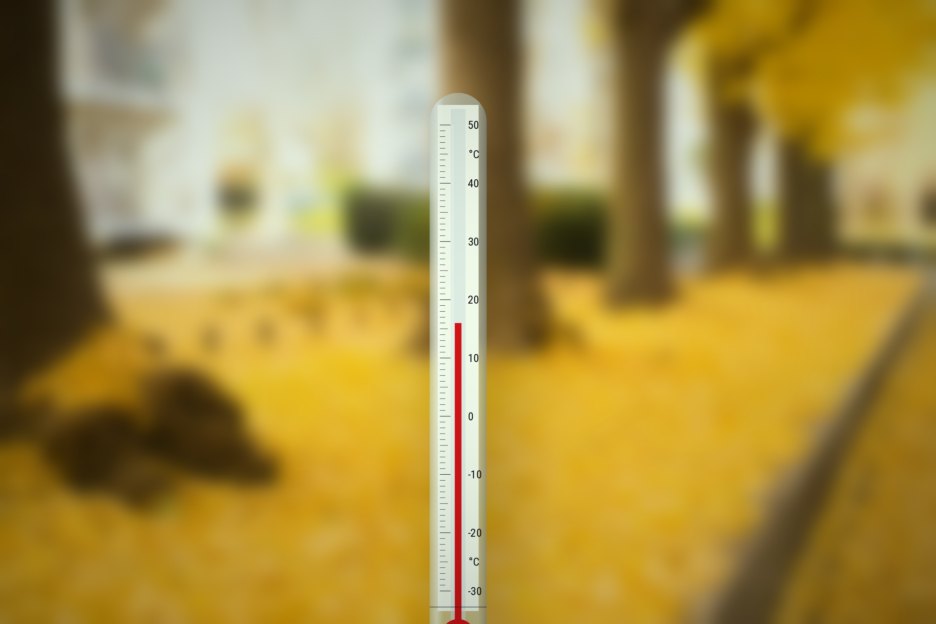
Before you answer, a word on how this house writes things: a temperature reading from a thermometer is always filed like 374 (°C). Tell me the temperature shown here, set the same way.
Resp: 16 (°C)
